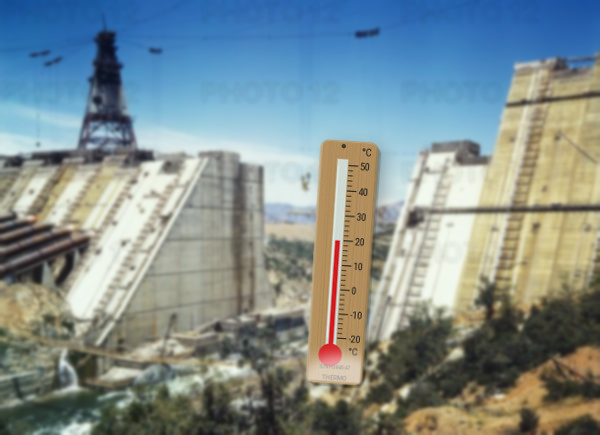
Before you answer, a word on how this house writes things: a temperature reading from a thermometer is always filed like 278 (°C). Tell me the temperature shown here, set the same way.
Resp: 20 (°C)
